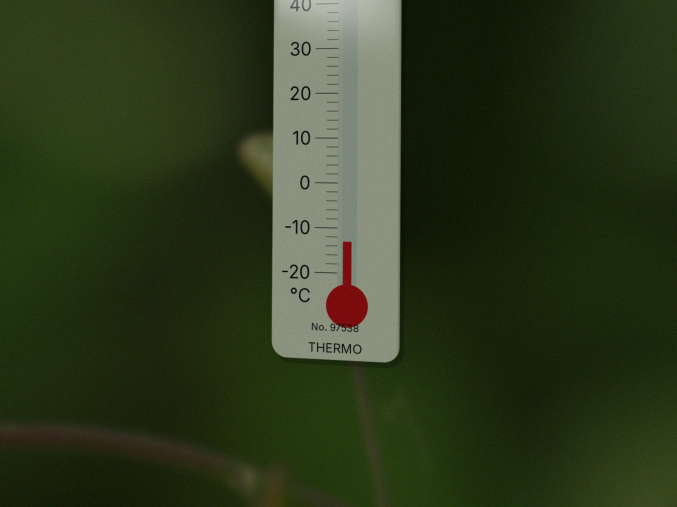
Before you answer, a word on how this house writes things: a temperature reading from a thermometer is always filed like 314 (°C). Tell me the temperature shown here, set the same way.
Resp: -13 (°C)
